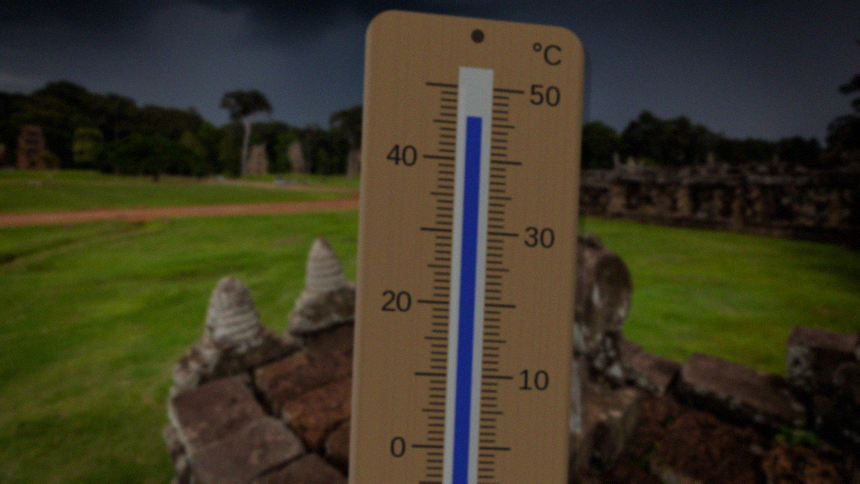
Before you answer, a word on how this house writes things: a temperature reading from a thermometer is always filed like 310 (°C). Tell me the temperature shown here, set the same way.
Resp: 46 (°C)
